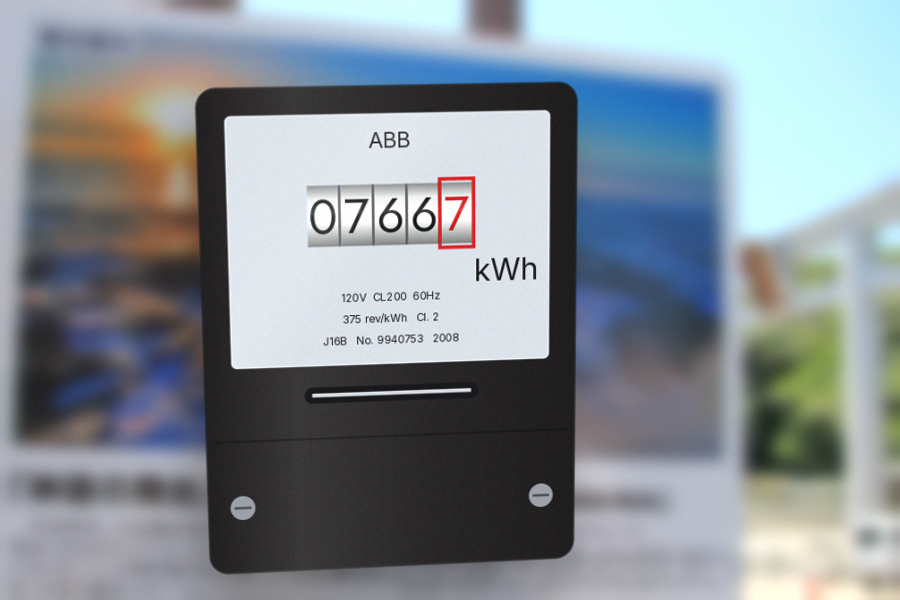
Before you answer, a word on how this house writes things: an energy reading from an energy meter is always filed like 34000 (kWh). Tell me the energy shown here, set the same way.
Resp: 766.7 (kWh)
